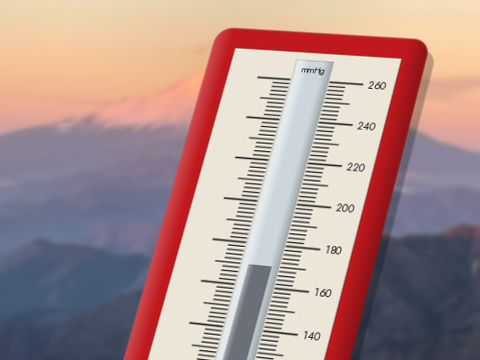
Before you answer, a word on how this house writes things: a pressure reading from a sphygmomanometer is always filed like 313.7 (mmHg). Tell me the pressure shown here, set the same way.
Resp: 170 (mmHg)
